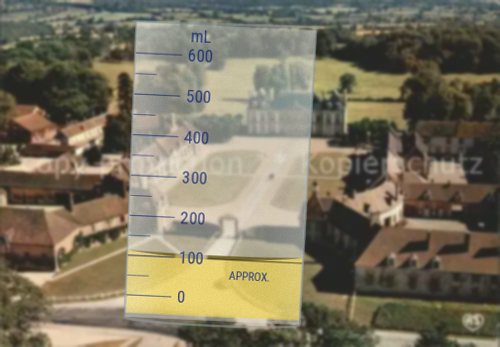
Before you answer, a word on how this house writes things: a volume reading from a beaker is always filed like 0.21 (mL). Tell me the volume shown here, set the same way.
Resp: 100 (mL)
